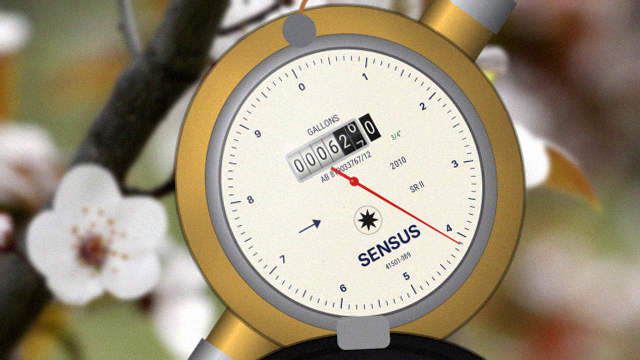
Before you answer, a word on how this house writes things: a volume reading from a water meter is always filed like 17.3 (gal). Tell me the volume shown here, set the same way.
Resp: 6264.1 (gal)
